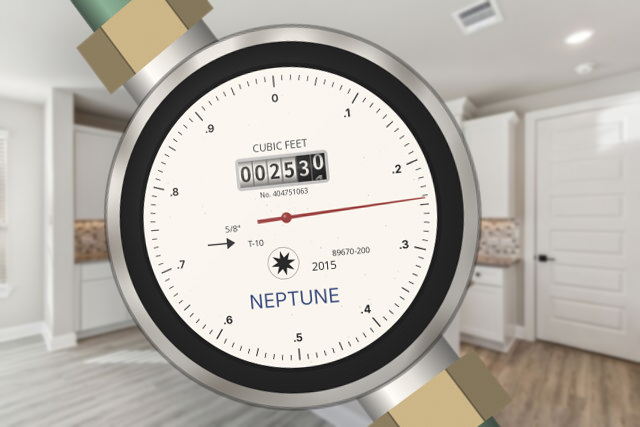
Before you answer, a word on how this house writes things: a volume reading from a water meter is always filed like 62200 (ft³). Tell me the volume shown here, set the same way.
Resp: 2530.24 (ft³)
